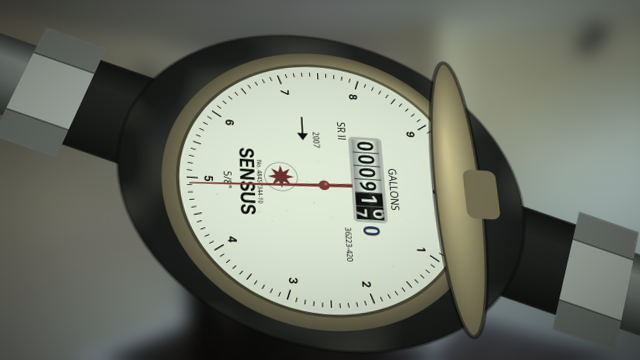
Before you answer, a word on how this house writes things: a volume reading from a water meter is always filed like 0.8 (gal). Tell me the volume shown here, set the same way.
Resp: 9164.9 (gal)
